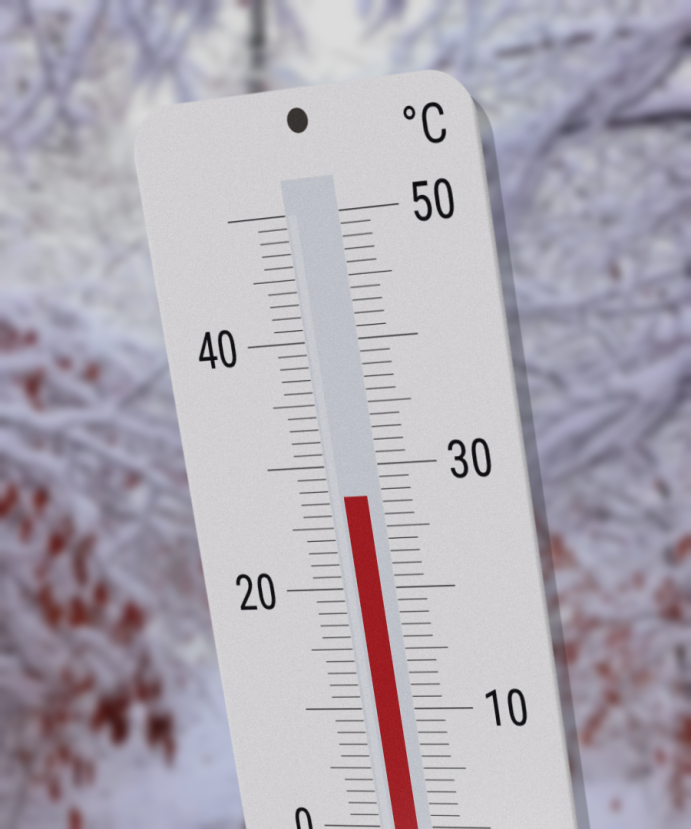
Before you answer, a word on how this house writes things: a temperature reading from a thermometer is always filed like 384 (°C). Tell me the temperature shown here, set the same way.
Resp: 27.5 (°C)
